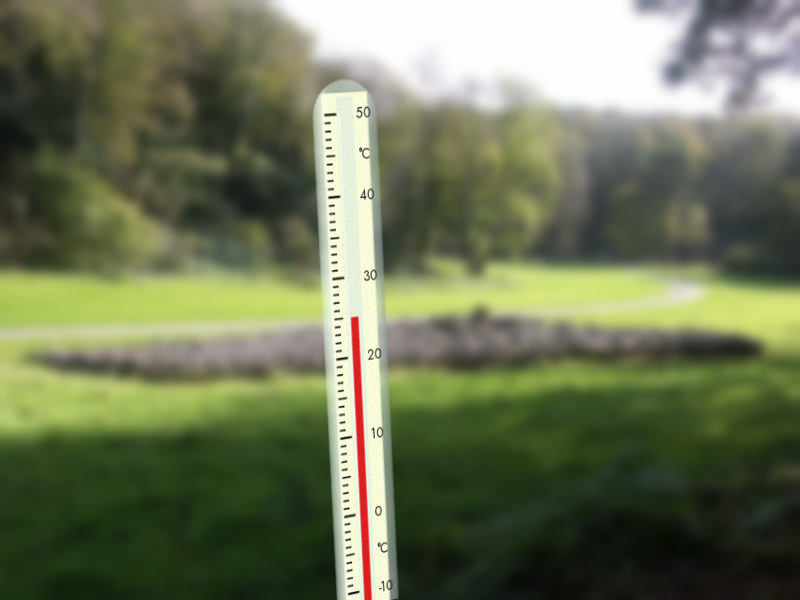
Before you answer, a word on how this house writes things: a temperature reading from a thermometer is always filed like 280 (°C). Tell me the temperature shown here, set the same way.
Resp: 25 (°C)
